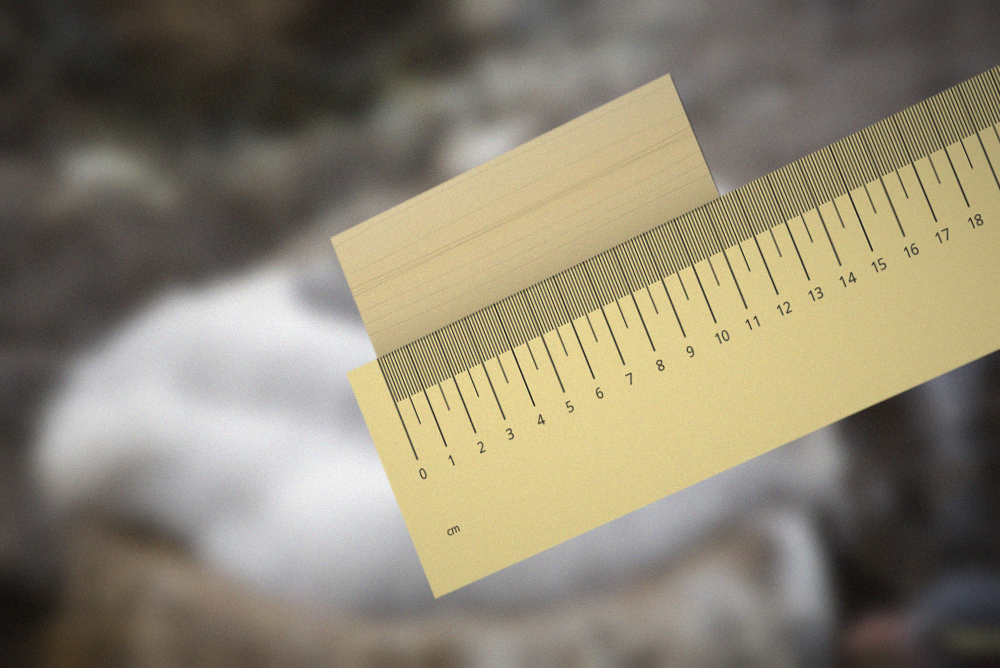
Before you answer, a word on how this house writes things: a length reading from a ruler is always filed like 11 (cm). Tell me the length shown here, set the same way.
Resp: 11.5 (cm)
